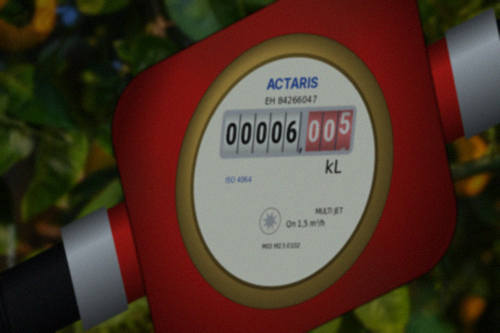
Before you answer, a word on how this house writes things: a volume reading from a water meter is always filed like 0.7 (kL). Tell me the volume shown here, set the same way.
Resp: 6.005 (kL)
